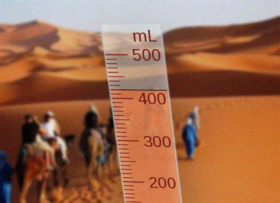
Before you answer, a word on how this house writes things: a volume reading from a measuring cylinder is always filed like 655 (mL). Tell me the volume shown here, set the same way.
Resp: 420 (mL)
